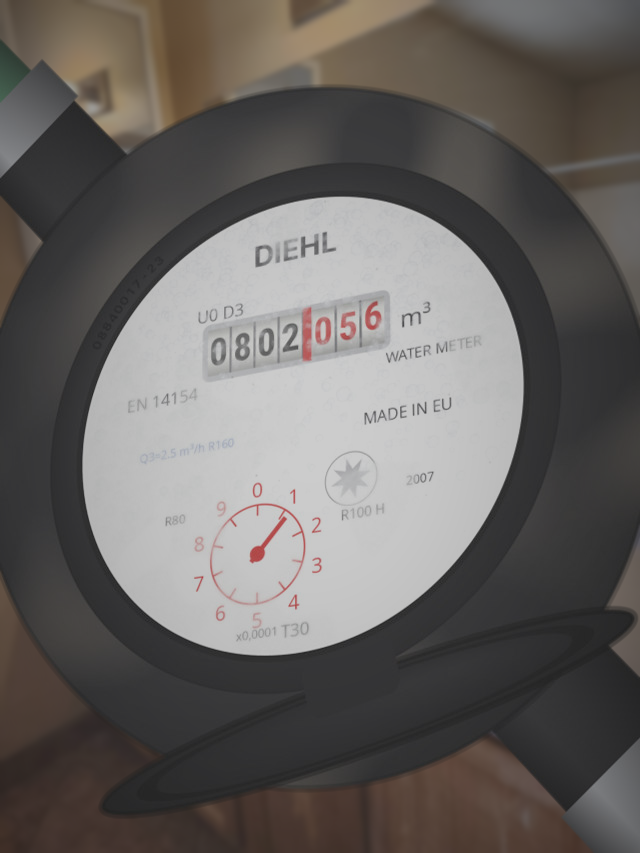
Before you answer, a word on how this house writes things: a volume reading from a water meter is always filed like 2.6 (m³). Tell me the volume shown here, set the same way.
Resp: 802.0561 (m³)
